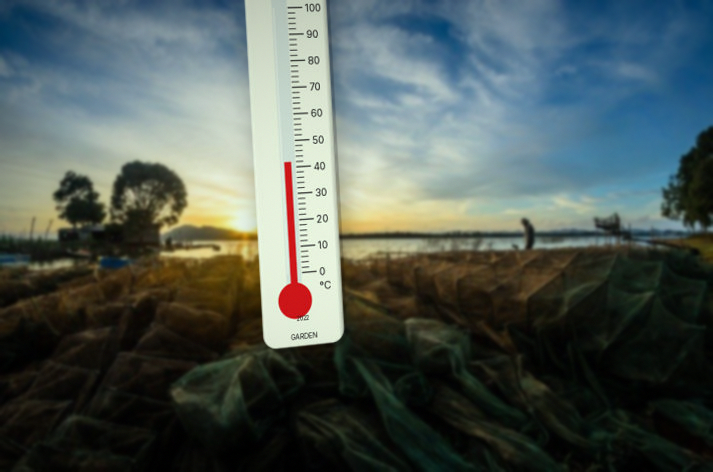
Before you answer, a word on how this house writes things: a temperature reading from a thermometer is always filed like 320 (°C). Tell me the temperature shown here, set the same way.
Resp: 42 (°C)
